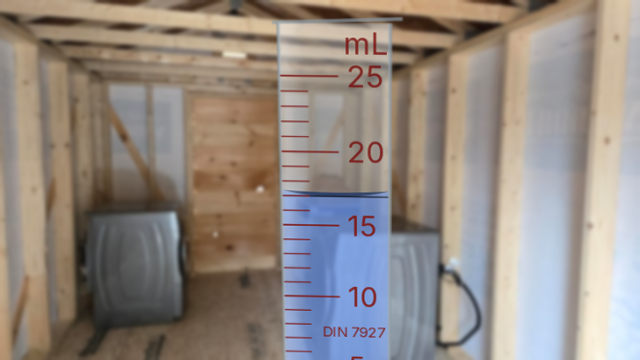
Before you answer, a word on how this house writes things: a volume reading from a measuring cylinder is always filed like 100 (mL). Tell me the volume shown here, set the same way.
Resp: 17 (mL)
